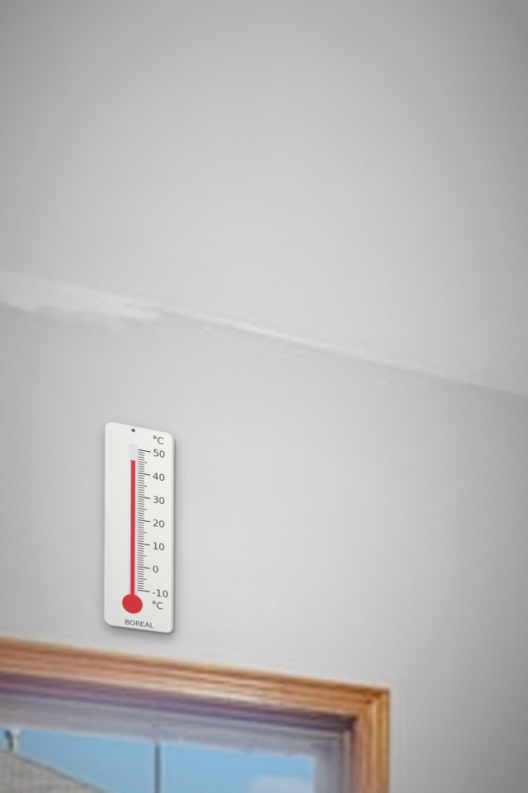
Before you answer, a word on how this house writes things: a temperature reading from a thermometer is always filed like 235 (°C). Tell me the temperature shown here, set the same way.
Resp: 45 (°C)
